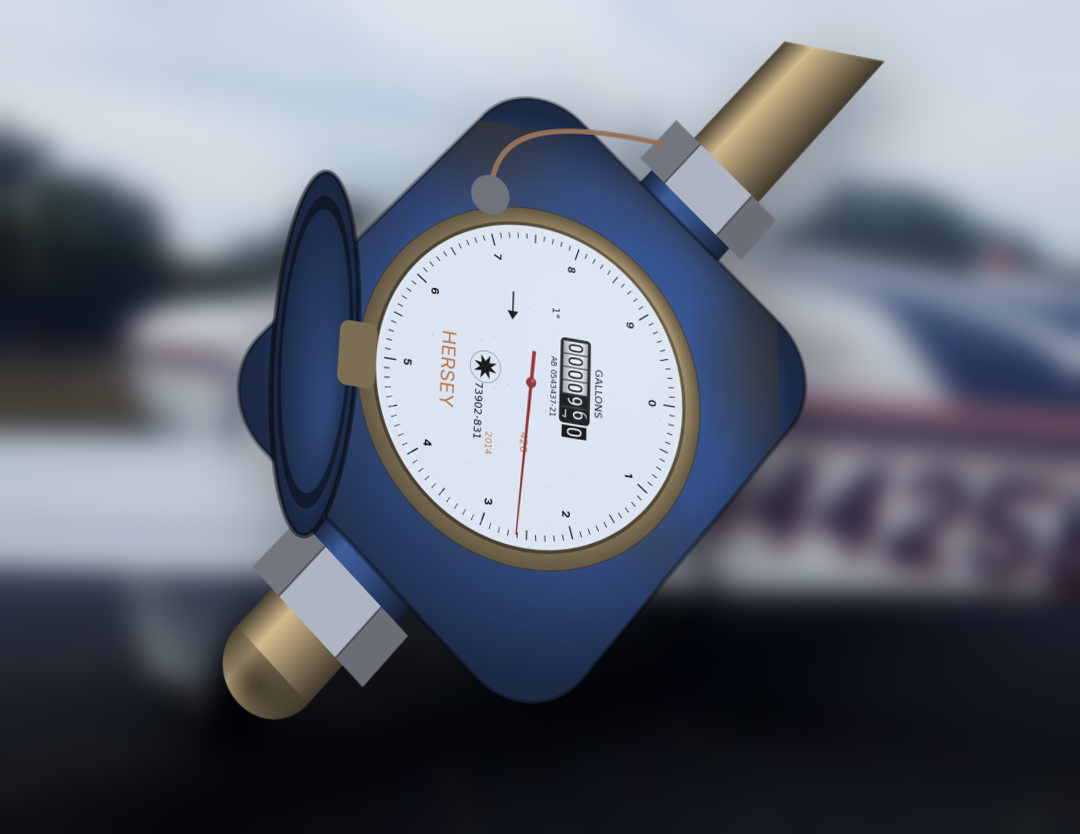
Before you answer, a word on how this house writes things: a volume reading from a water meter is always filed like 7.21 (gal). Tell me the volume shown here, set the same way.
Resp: 962.6 (gal)
